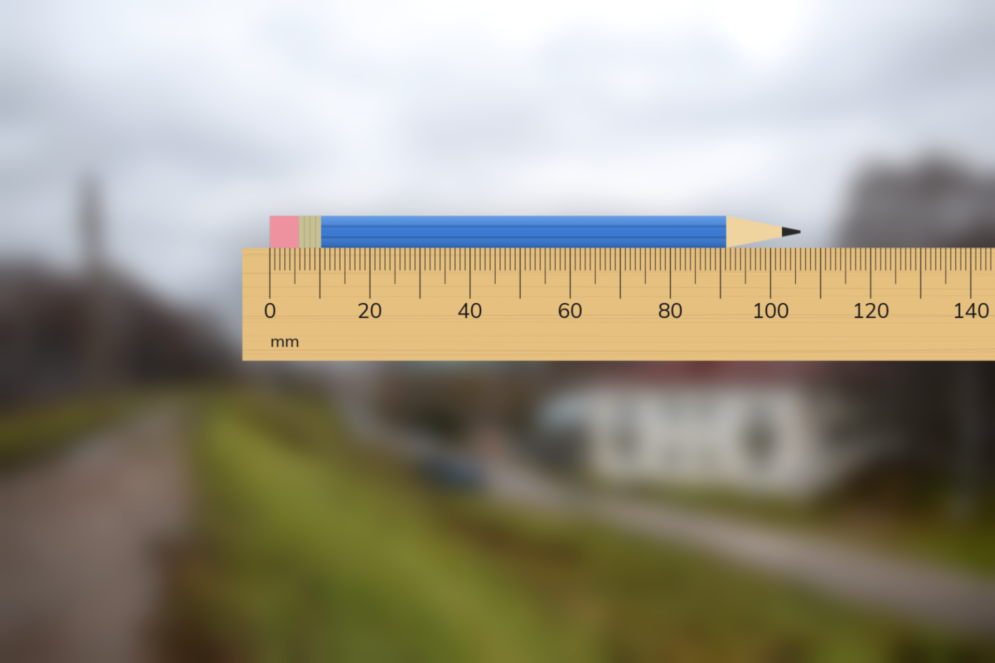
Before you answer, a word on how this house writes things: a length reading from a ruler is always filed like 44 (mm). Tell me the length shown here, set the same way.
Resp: 106 (mm)
